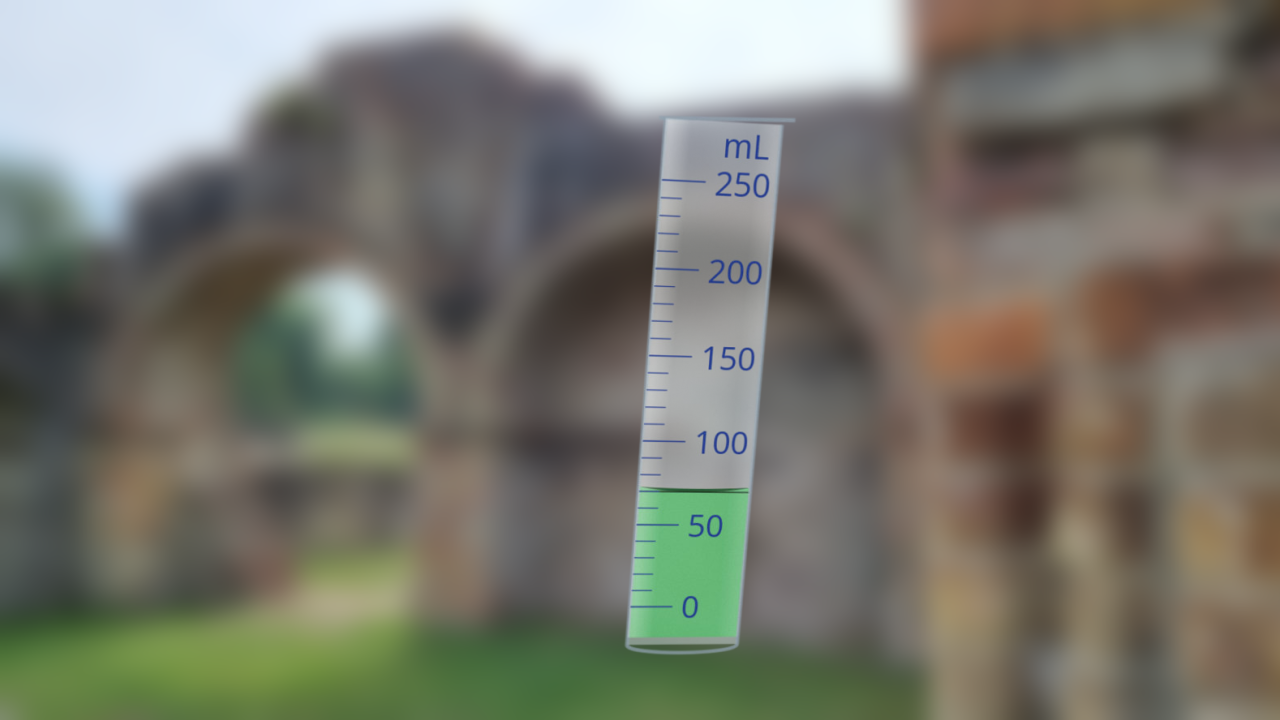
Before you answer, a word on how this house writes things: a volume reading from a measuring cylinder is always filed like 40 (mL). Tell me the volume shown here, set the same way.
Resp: 70 (mL)
